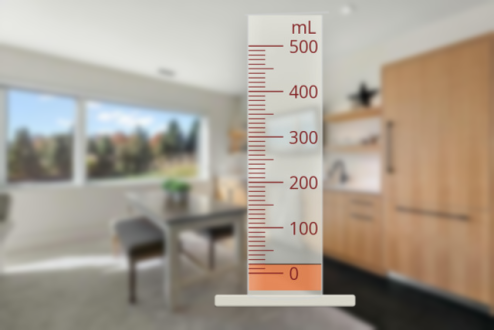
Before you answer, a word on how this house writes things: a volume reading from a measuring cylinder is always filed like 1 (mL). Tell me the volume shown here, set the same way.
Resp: 20 (mL)
